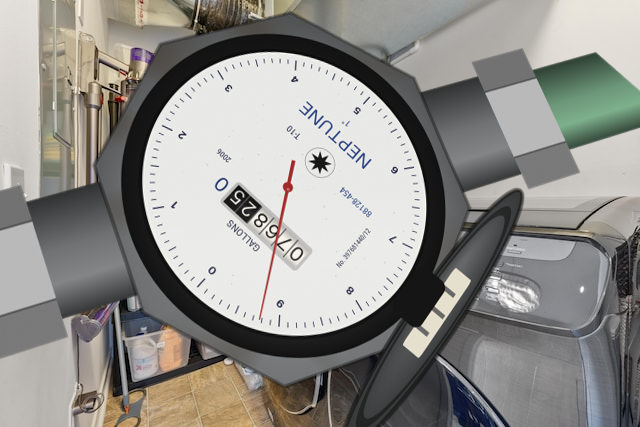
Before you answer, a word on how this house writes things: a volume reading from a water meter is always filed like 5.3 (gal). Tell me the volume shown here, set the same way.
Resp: 768249.2 (gal)
